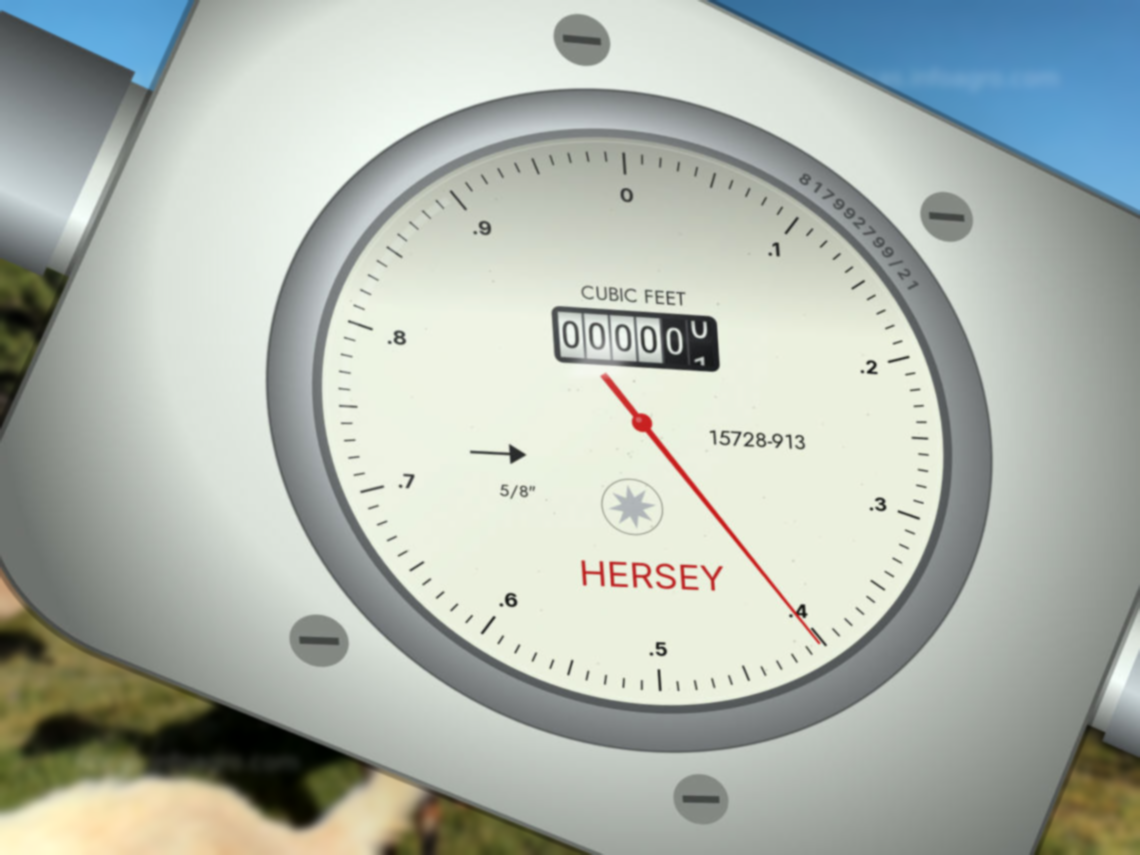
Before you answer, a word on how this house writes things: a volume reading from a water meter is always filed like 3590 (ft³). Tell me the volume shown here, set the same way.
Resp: 0.40 (ft³)
